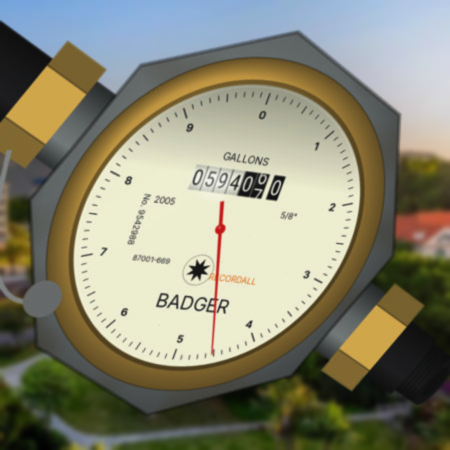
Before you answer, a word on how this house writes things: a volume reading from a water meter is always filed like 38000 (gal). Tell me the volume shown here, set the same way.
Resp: 594064.5 (gal)
